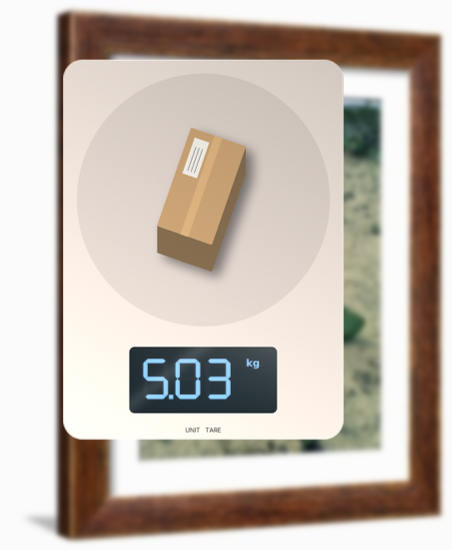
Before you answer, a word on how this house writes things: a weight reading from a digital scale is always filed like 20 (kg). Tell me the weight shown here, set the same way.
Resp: 5.03 (kg)
